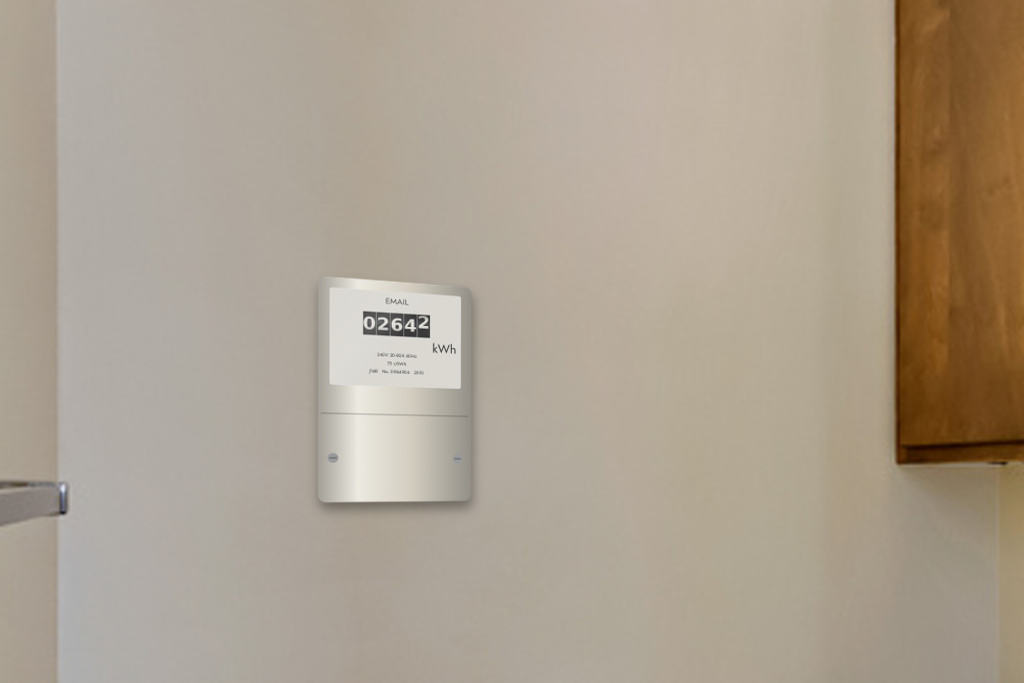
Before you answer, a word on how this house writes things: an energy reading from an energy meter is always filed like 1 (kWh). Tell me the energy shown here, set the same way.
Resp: 2642 (kWh)
